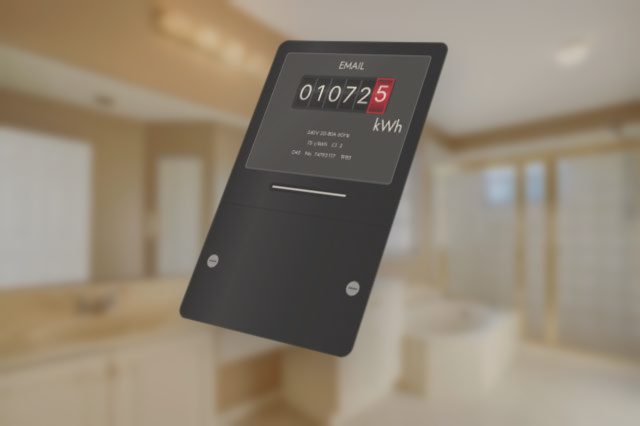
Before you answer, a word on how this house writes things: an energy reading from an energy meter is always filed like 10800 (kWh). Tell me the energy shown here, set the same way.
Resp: 1072.5 (kWh)
